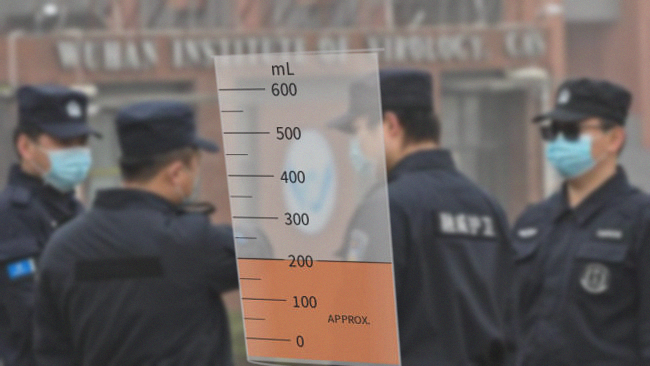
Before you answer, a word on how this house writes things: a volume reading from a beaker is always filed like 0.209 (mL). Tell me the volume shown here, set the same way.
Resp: 200 (mL)
